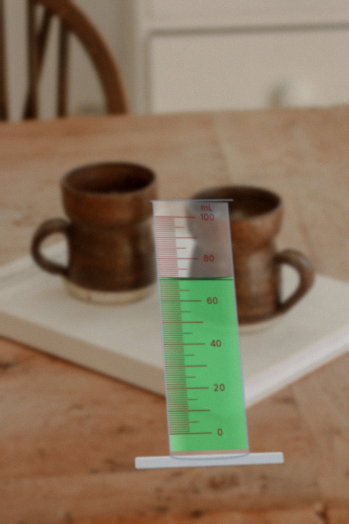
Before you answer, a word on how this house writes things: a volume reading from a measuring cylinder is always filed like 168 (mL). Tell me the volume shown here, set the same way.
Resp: 70 (mL)
